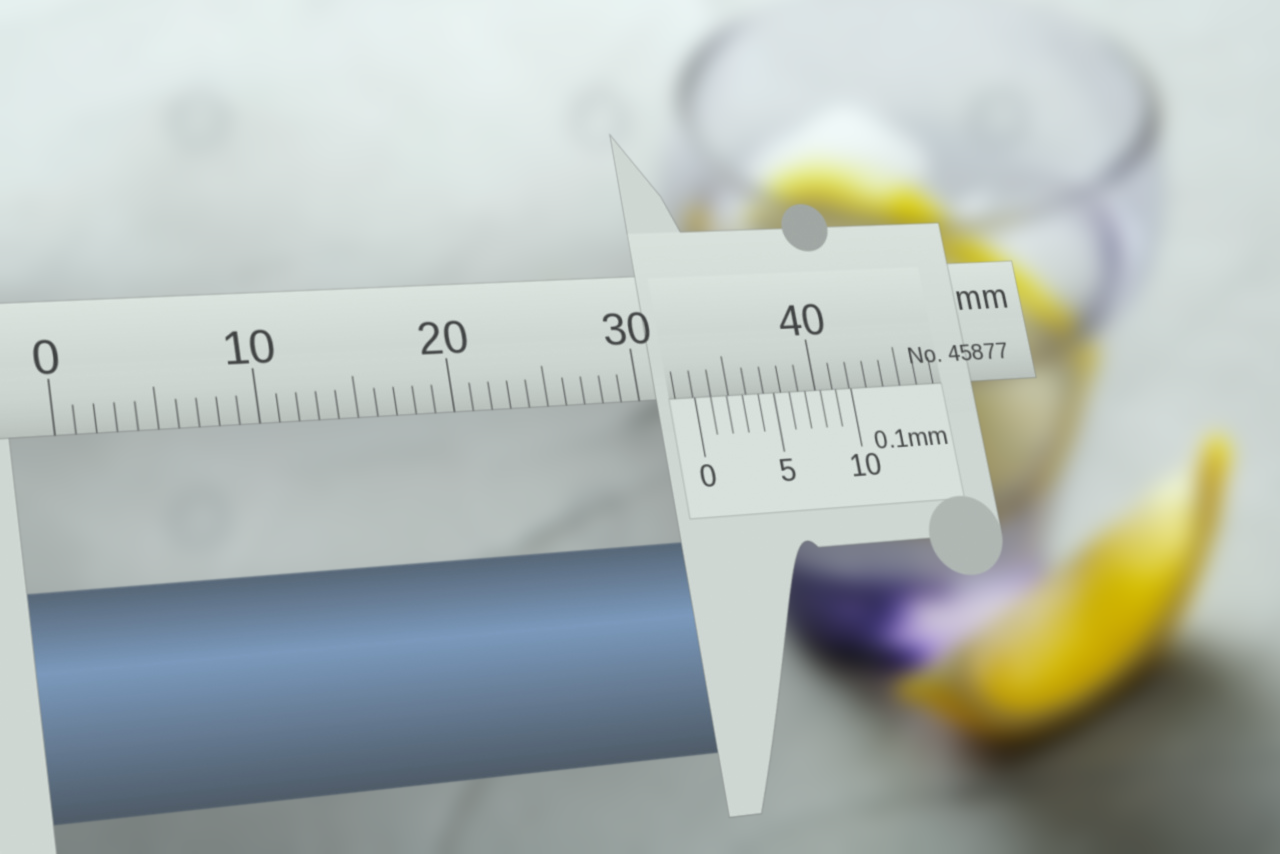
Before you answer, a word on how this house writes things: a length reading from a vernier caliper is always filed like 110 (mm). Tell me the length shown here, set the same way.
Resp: 33.1 (mm)
